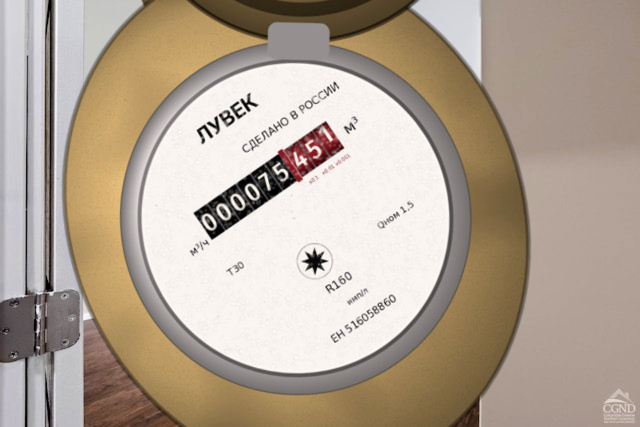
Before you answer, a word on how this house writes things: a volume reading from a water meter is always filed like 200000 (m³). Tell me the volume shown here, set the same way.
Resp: 75.451 (m³)
